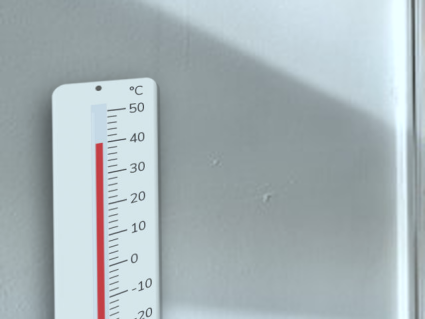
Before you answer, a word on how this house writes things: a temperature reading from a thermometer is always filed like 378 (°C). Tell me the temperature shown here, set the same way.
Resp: 40 (°C)
